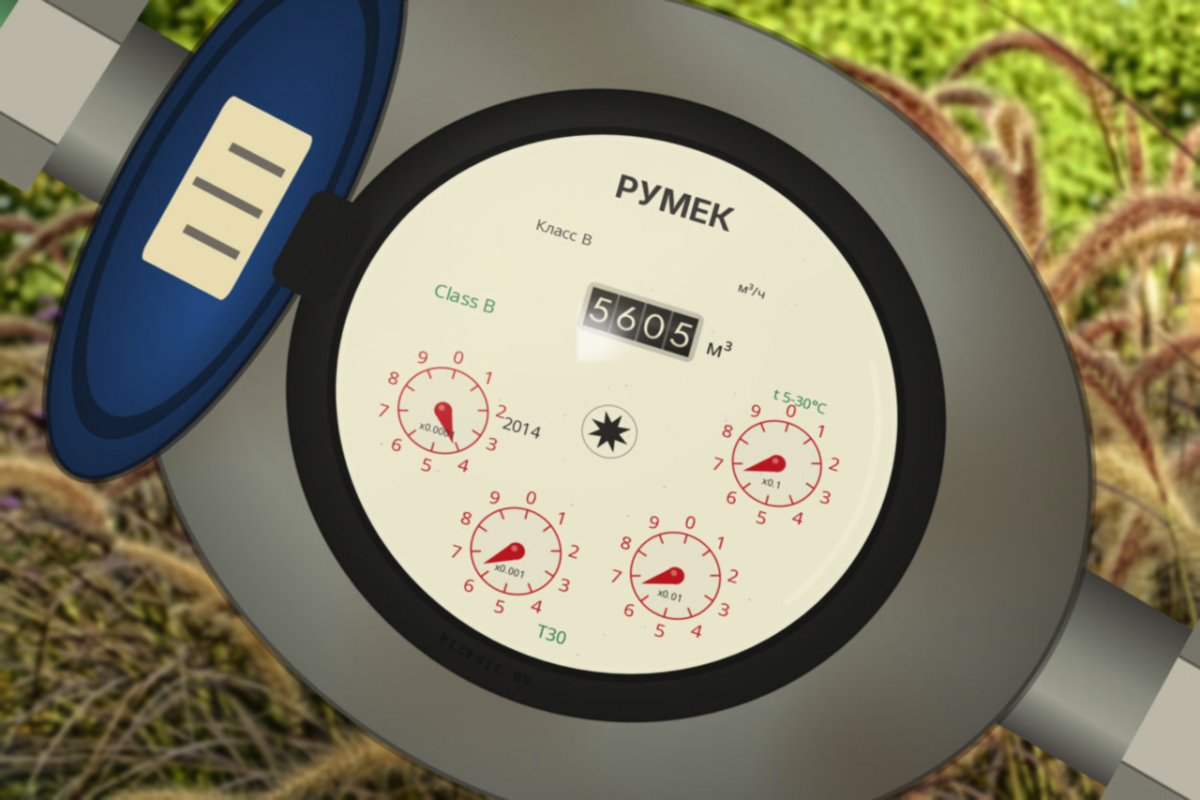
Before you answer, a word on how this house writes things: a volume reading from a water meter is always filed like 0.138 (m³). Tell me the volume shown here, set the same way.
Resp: 5605.6664 (m³)
